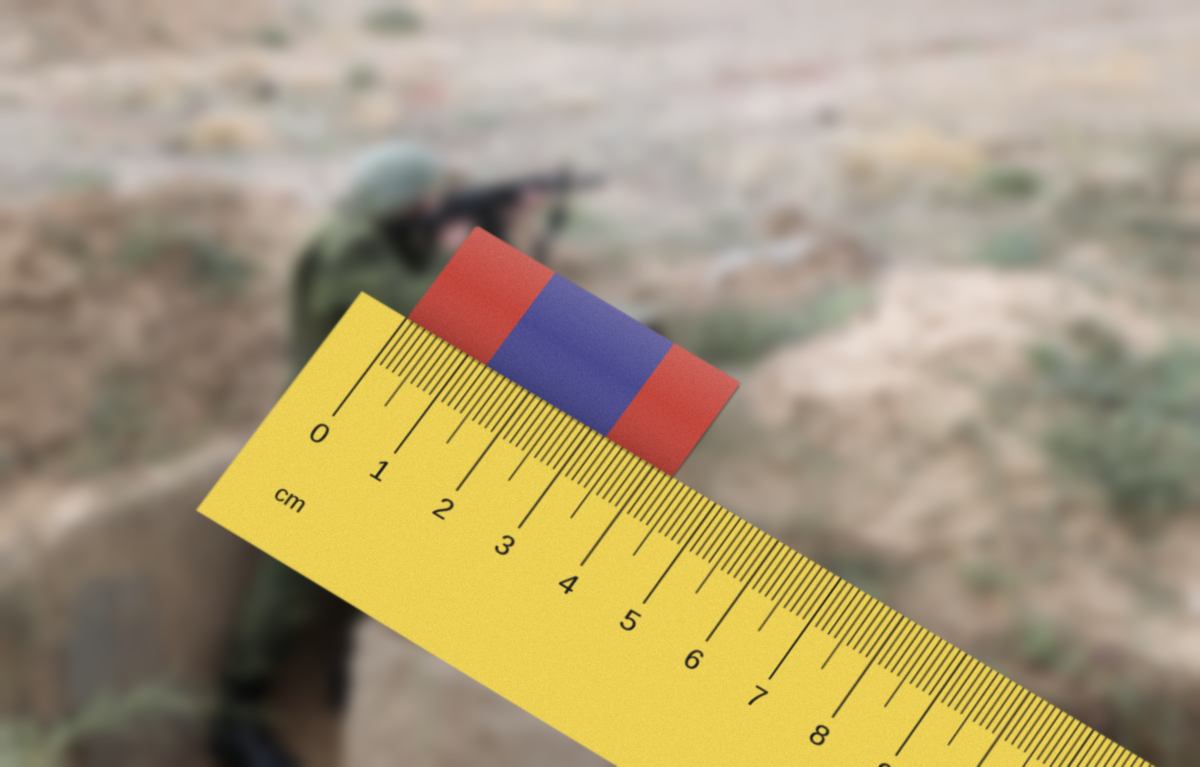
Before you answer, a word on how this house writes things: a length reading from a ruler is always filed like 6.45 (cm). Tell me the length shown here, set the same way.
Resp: 4.3 (cm)
